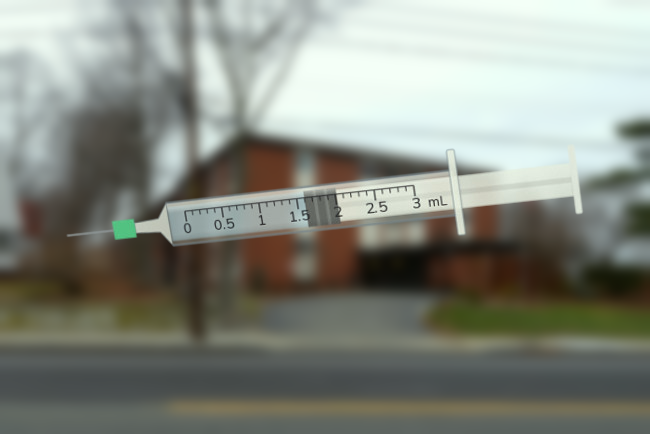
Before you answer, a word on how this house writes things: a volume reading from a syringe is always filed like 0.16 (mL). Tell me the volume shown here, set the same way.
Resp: 1.6 (mL)
